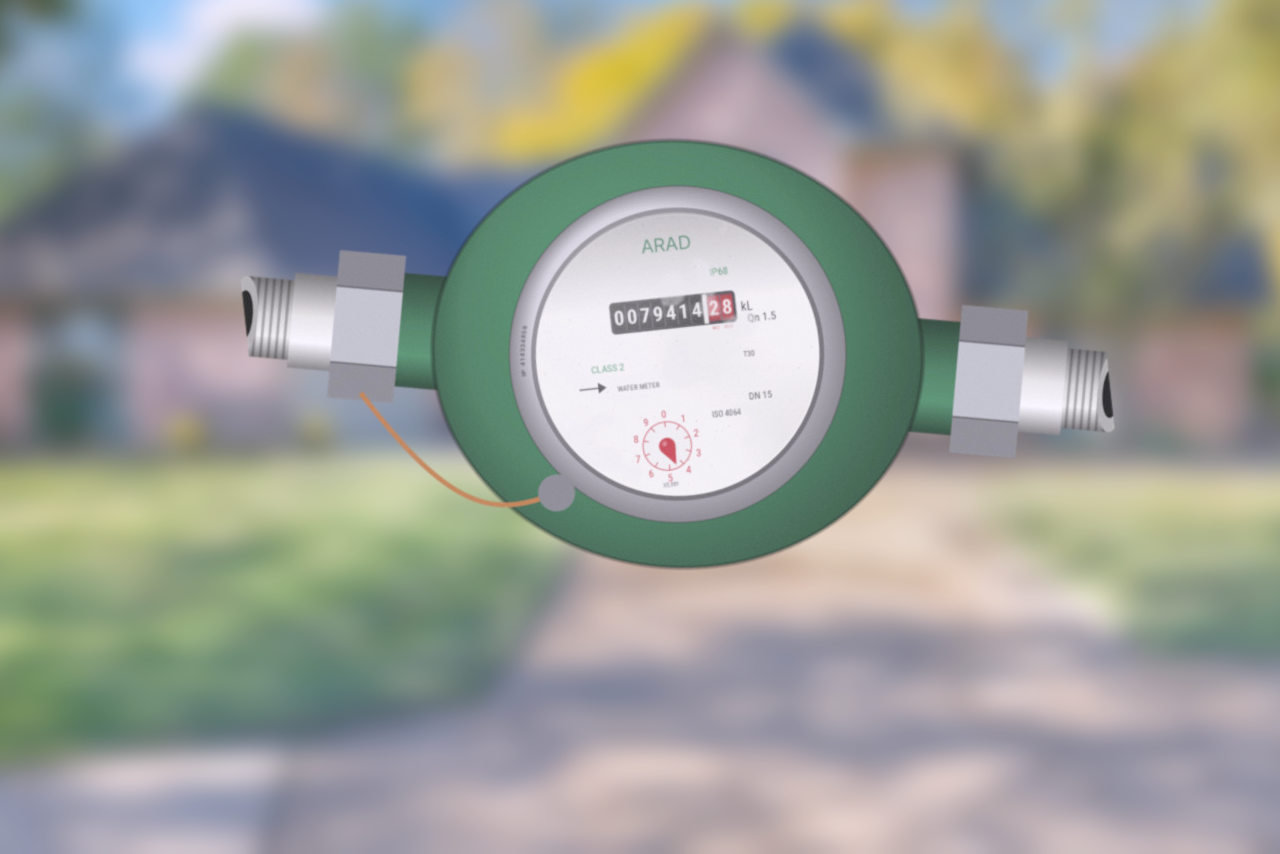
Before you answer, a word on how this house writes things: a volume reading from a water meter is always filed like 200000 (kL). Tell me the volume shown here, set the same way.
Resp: 79414.284 (kL)
